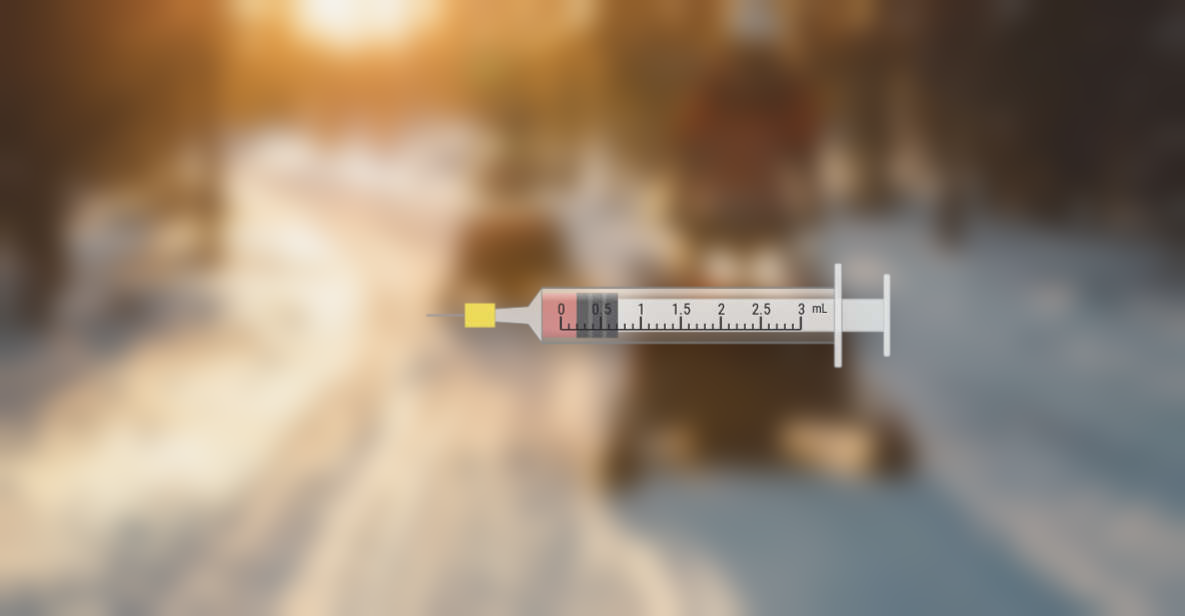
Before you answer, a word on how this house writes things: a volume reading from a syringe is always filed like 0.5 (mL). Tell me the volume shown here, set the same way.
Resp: 0.2 (mL)
